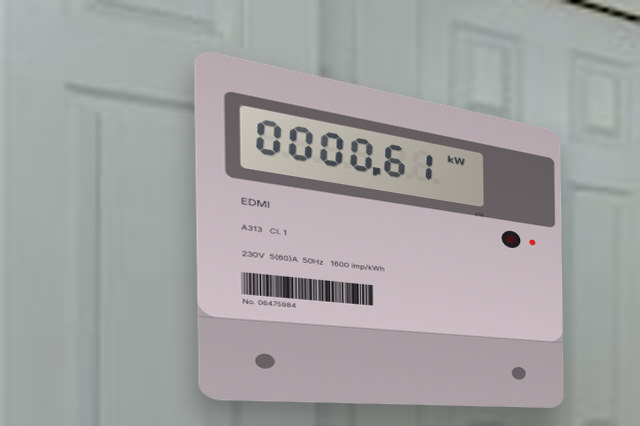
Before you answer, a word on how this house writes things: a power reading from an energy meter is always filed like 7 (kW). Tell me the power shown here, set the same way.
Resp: 0.61 (kW)
